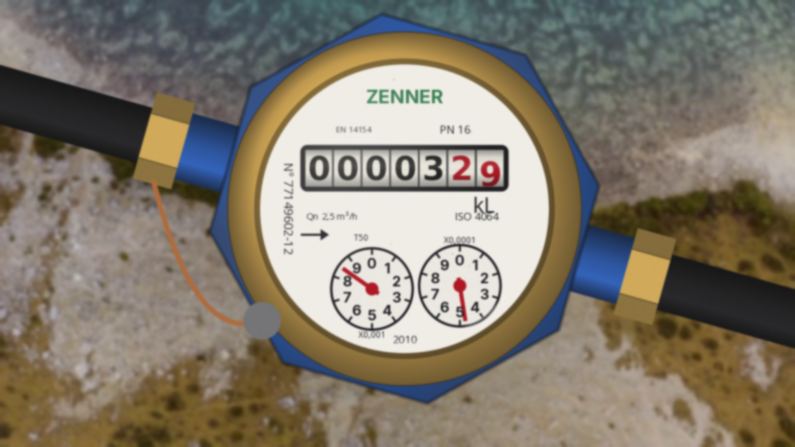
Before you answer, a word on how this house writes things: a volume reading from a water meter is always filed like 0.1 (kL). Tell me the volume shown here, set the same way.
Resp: 3.2884 (kL)
